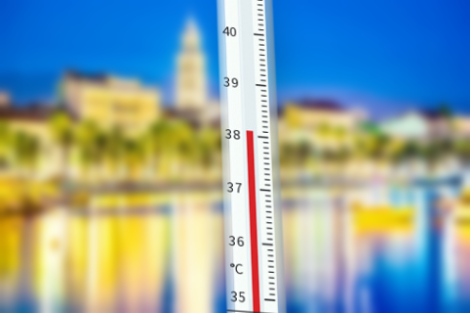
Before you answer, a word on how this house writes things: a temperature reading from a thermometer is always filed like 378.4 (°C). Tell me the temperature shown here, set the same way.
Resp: 38.1 (°C)
